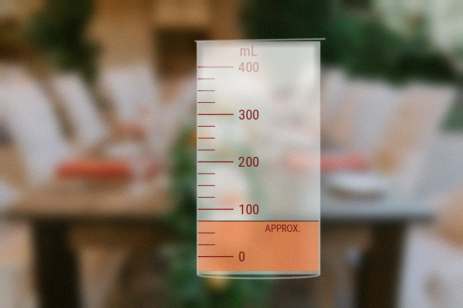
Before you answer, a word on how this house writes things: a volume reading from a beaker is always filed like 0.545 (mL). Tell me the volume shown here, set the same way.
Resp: 75 (mL)
